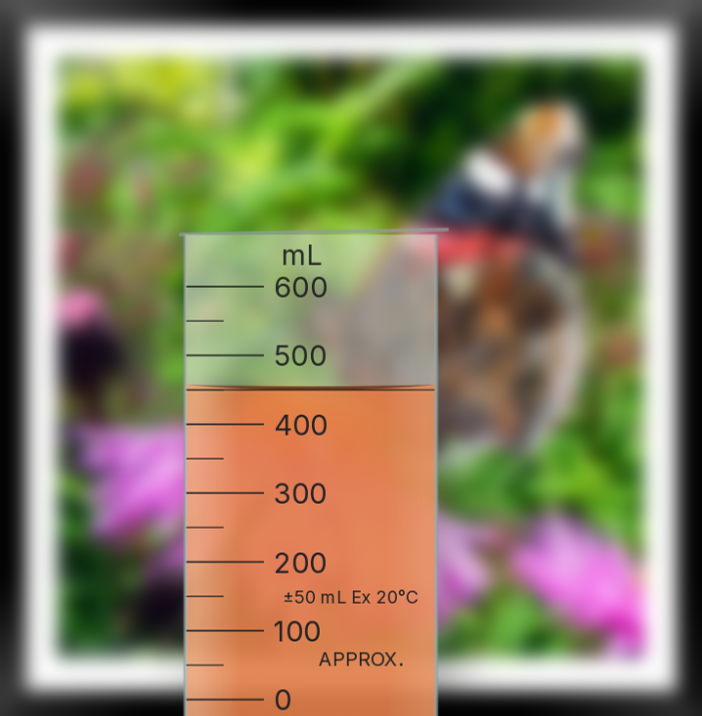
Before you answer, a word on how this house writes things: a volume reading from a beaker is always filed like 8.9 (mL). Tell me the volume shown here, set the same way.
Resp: 450 (mL)
